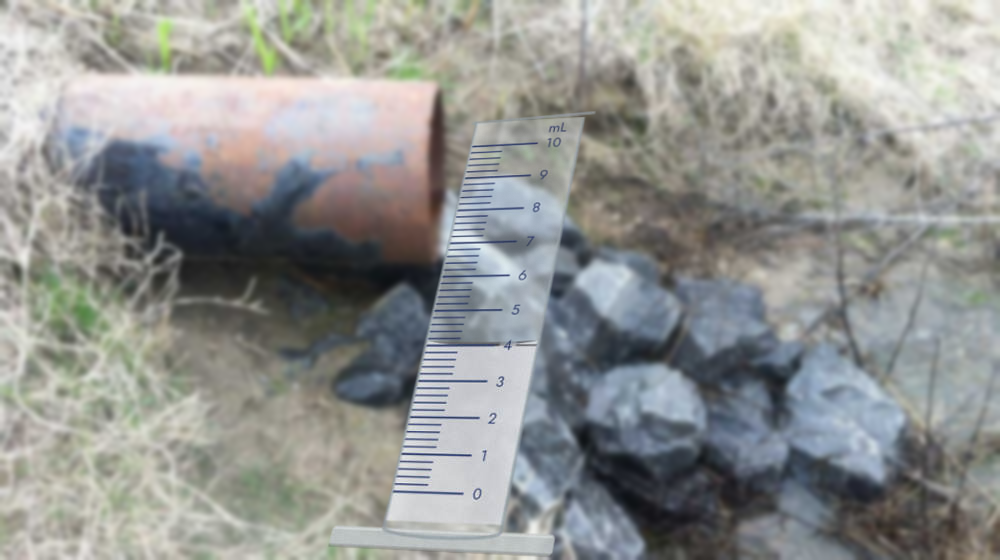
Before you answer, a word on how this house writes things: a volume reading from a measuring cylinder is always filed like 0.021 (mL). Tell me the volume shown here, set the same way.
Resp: 4 (mL)
